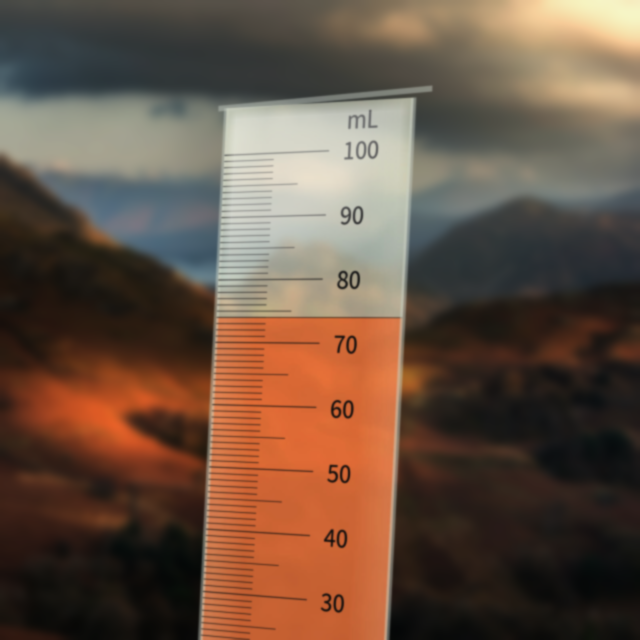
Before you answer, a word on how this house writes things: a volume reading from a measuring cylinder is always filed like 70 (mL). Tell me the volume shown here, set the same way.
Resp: 74 (mL)
